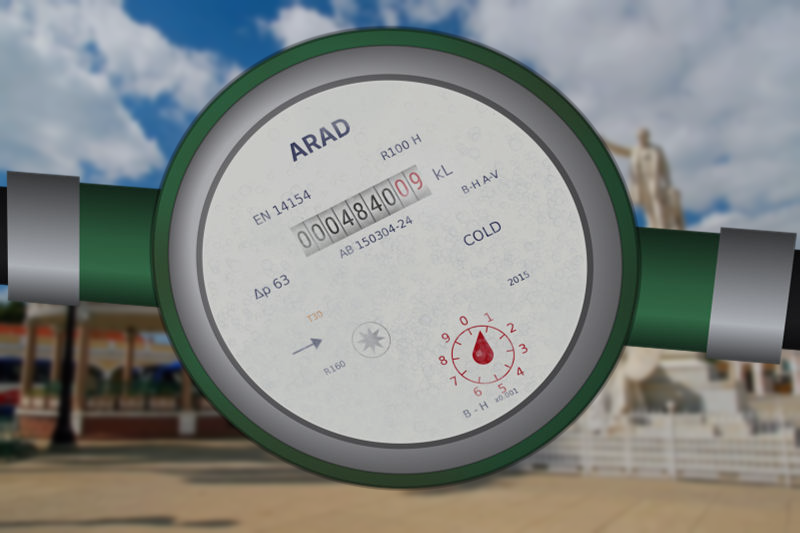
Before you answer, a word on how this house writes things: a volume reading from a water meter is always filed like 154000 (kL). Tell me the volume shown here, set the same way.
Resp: 4840.090 (kL)
